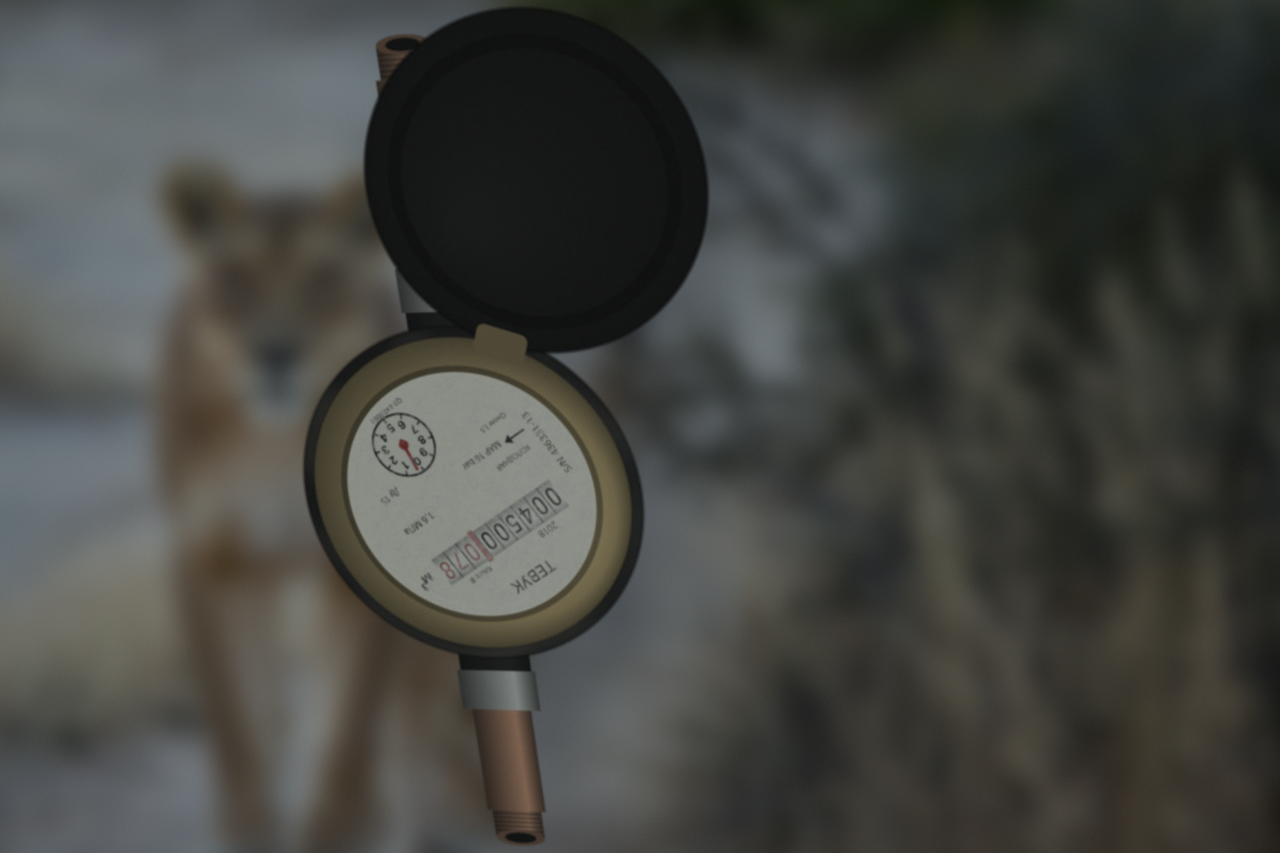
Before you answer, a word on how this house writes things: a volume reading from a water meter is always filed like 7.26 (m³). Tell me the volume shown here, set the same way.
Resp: 4500.0780 (m³)
